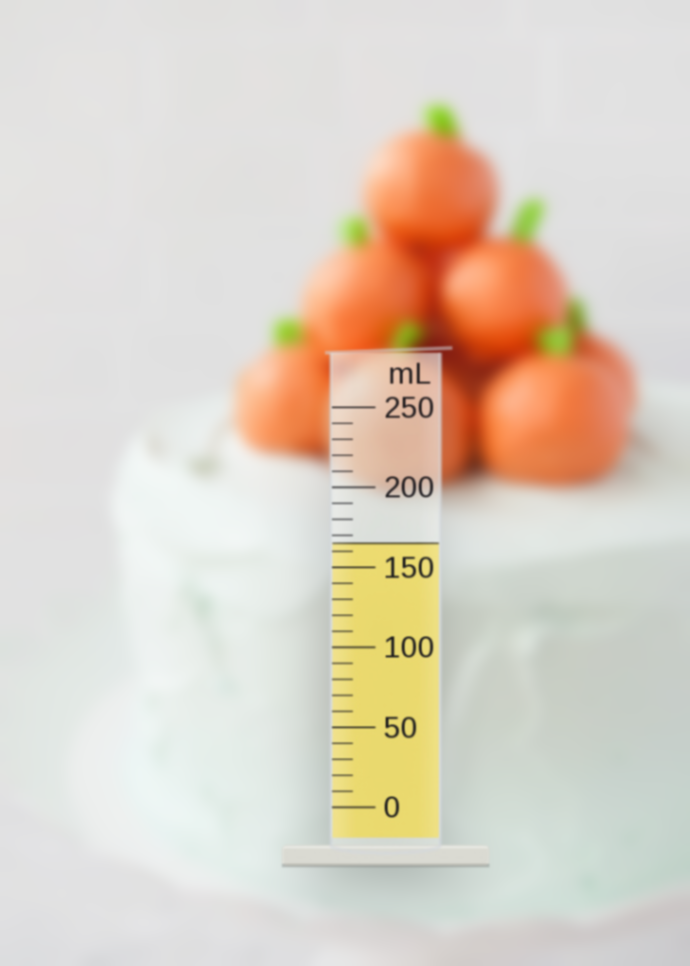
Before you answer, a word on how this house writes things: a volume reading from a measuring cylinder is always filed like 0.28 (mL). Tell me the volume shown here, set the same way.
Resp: 165 (mL)
